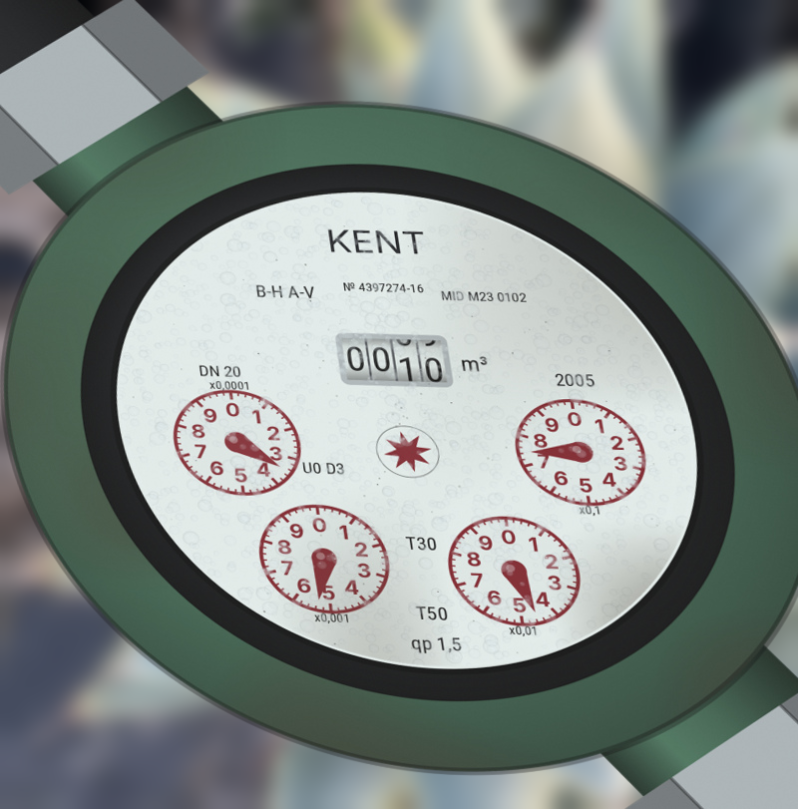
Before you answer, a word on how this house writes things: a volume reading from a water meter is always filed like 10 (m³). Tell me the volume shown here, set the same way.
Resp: 9.7453 (m³)
